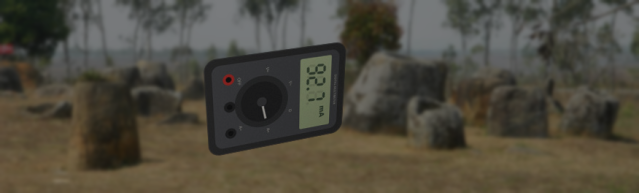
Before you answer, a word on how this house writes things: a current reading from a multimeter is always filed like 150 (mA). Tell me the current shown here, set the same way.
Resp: 92.7 (mA)
